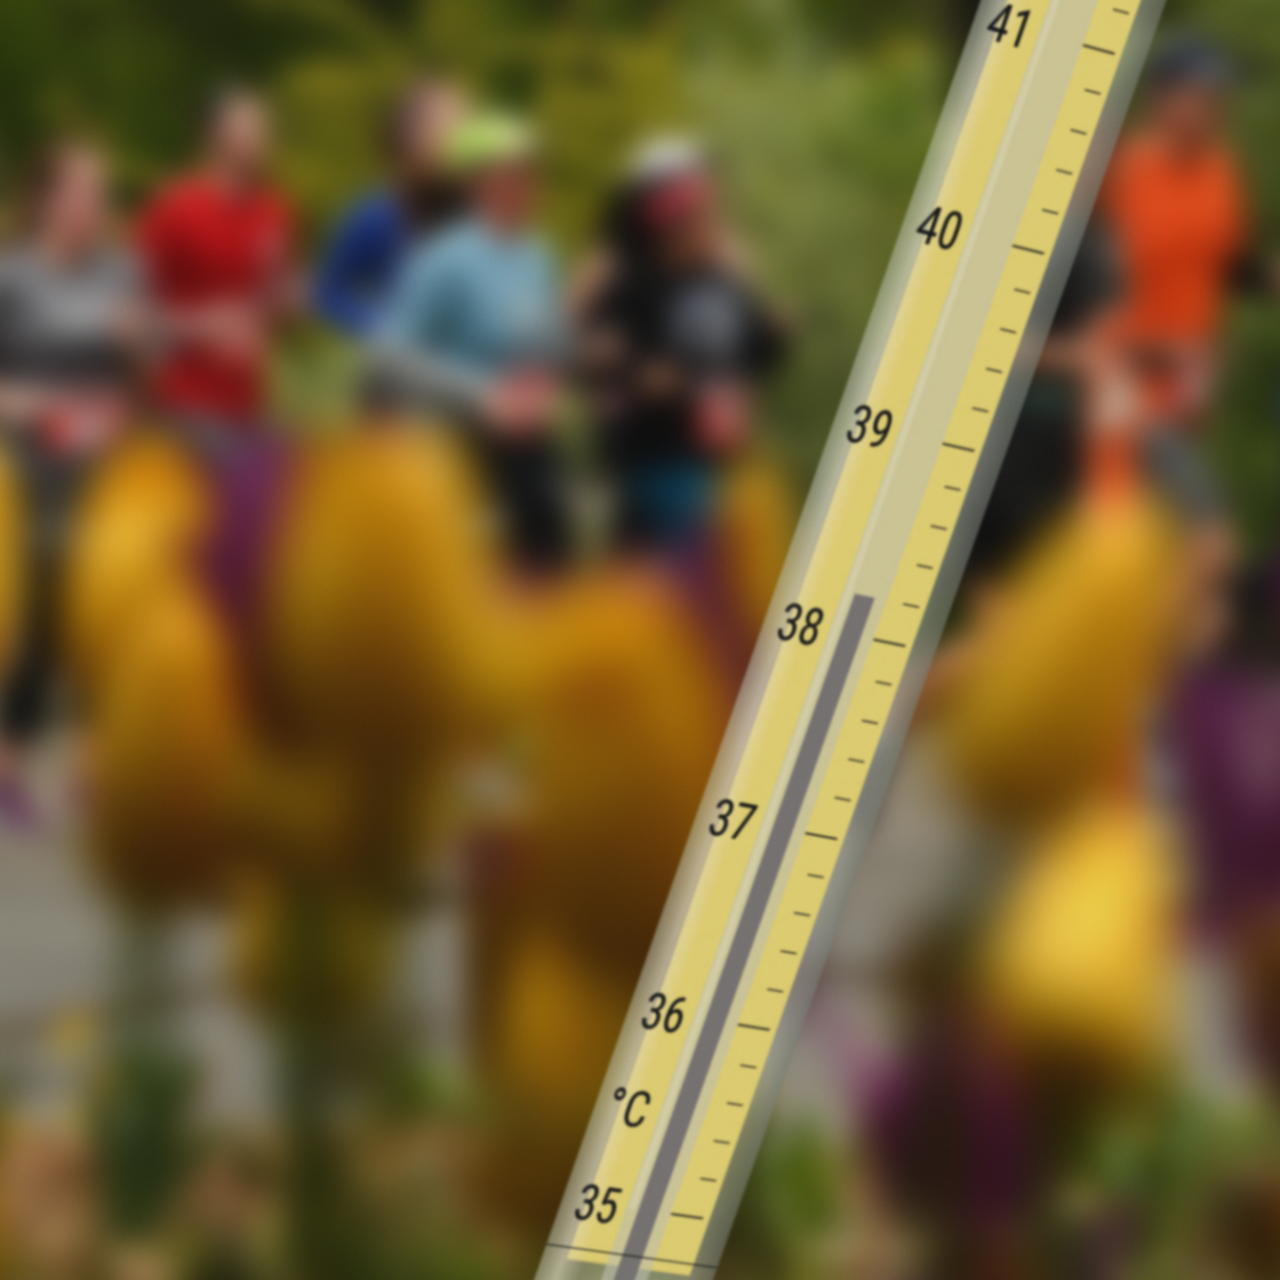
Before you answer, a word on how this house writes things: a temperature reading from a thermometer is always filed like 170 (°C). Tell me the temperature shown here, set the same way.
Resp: 38.2 (°C)
